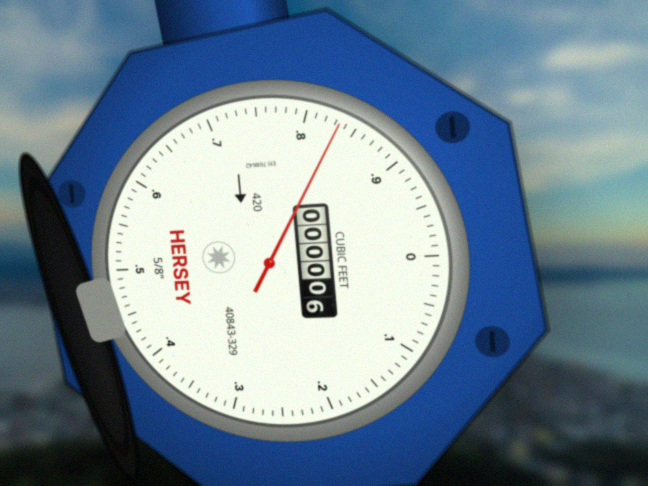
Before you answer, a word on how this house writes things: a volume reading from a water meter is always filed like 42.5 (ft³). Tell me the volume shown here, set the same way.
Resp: 5.83 (ft³)
